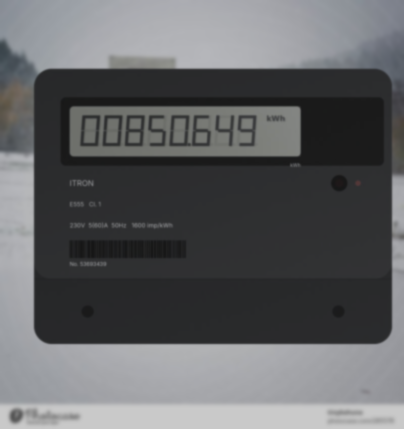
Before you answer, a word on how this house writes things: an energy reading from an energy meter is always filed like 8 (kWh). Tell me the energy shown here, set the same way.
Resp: 850.649 (kWh)
